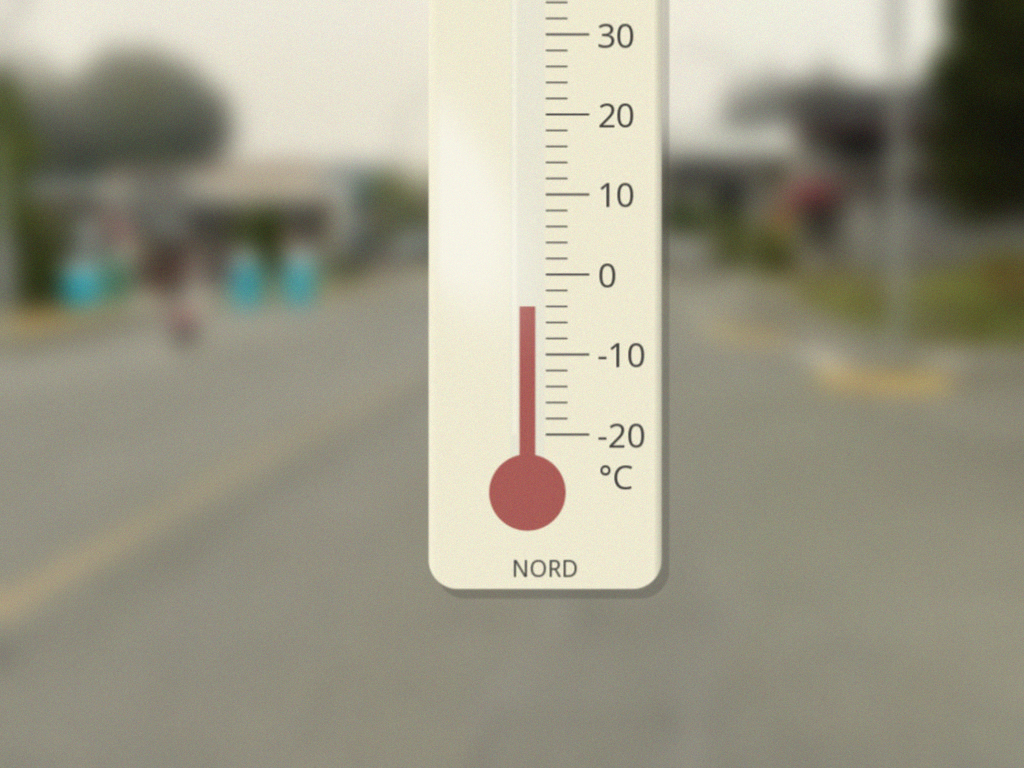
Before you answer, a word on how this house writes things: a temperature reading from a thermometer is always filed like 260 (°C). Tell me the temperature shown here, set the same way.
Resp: -4 (°C)
